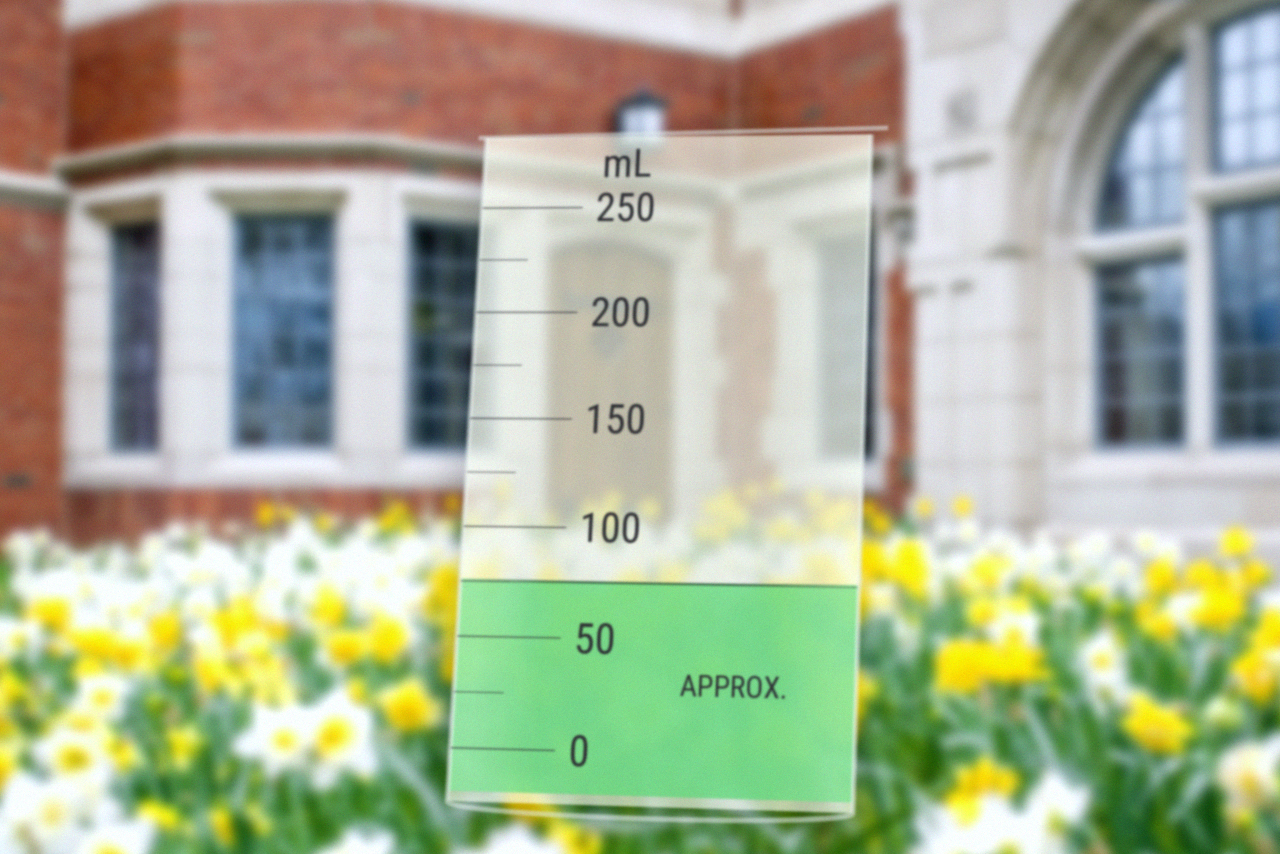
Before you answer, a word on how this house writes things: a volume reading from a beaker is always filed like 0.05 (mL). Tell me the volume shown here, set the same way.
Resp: 75 (mL)
